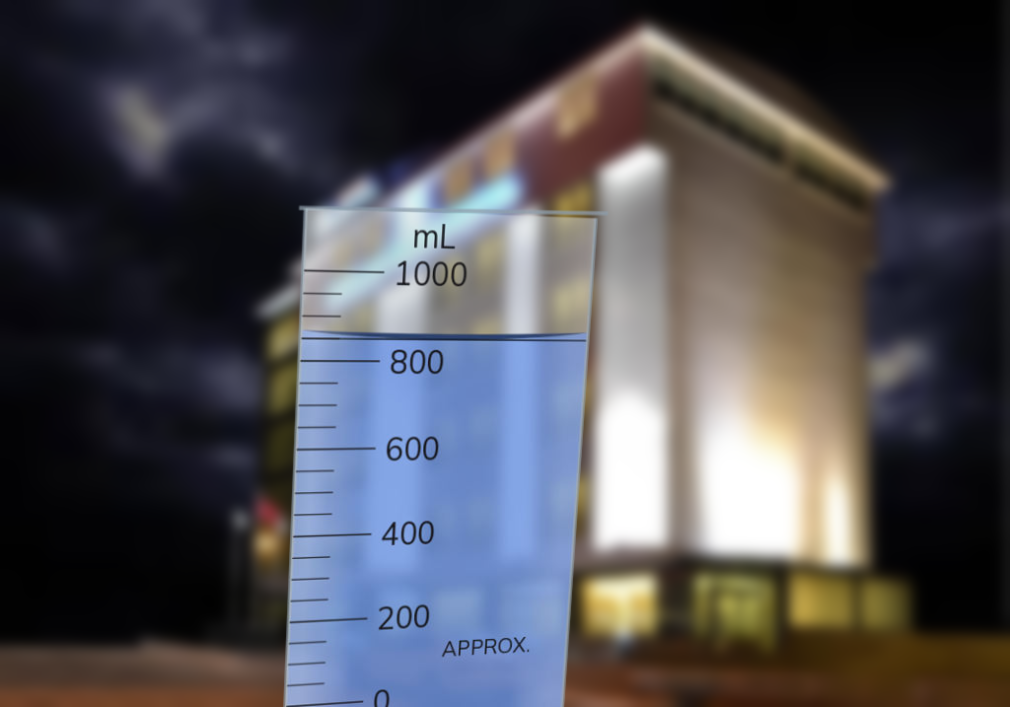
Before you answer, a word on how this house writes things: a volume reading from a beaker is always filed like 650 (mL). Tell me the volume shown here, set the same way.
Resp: 850 (mL)
